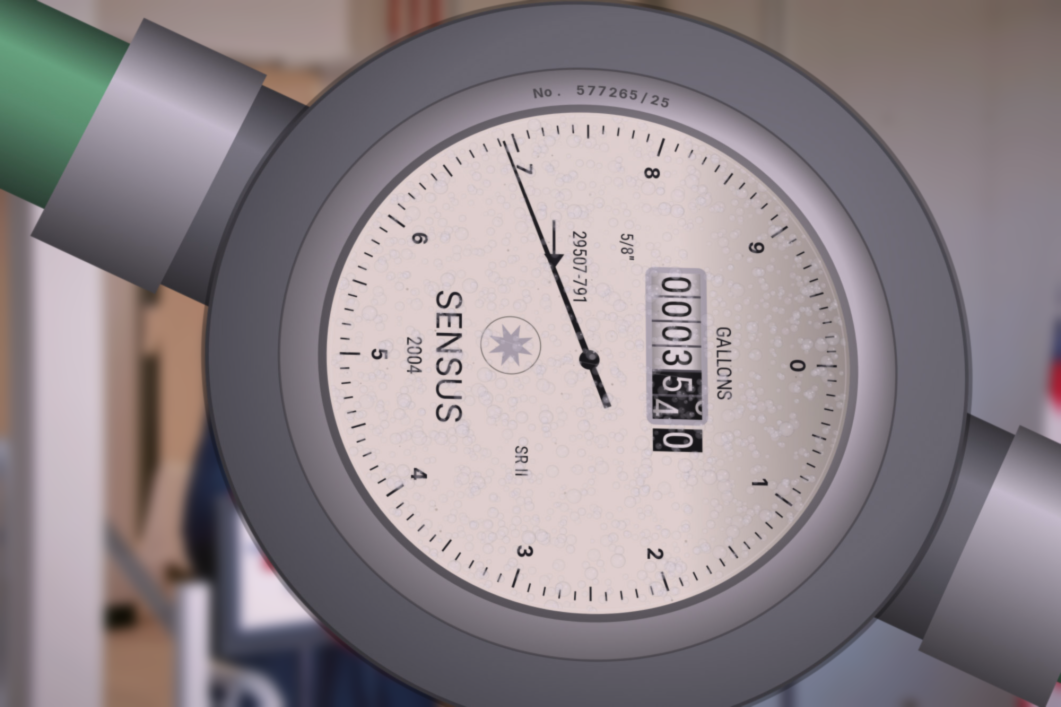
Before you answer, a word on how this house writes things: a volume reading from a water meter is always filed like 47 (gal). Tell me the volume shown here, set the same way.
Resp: 3536.9 (gal)
